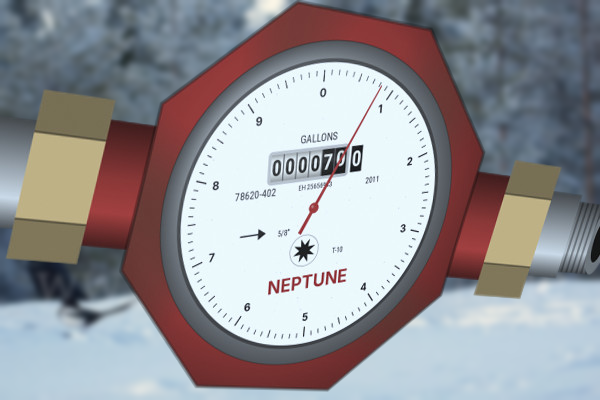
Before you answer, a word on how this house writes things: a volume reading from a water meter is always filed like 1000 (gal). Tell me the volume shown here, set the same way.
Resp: 700.8 (gal)
